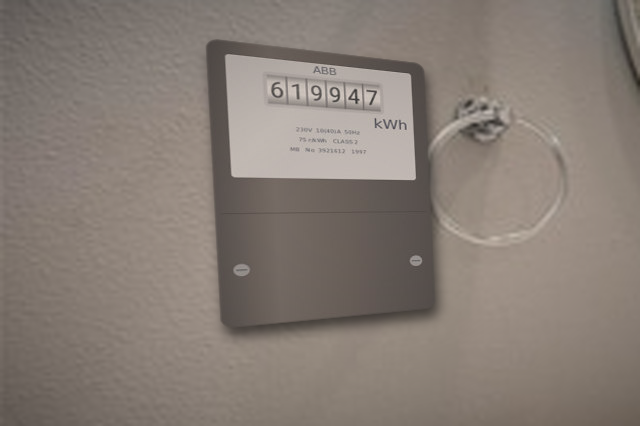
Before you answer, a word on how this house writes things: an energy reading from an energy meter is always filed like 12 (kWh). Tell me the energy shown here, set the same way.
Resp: 619947 (kWh)
